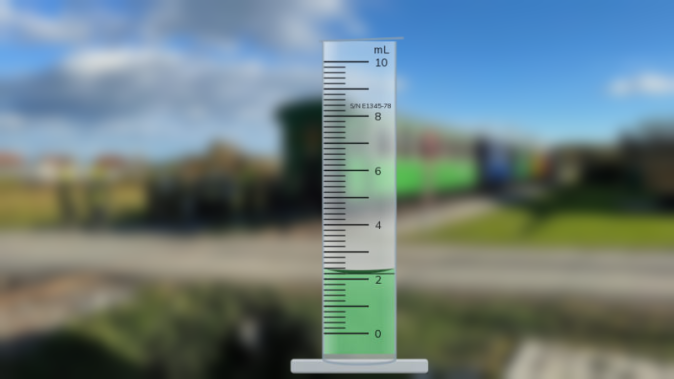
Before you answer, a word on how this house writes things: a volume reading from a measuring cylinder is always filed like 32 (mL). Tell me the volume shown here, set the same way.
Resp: 2.2 (mL)
